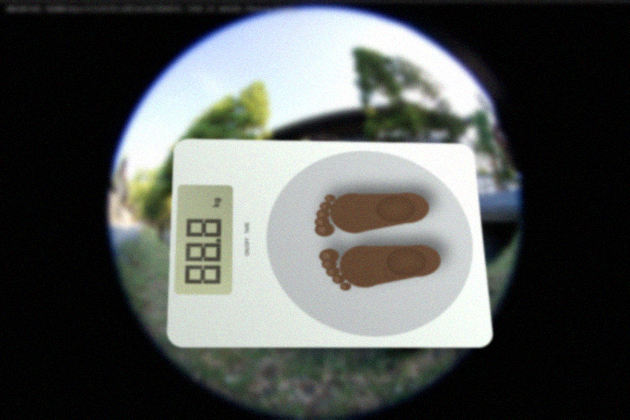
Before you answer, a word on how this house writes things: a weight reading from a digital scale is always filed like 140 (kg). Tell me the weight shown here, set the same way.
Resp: 88.8 (kg)
